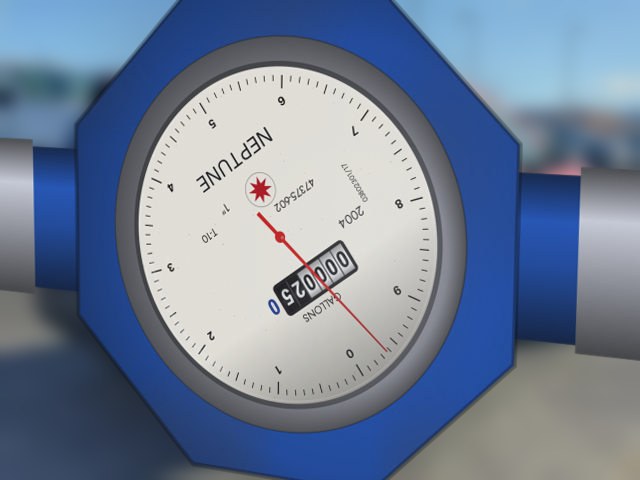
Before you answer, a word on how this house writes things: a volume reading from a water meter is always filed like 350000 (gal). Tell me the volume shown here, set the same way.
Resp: 249.6 (gal)
